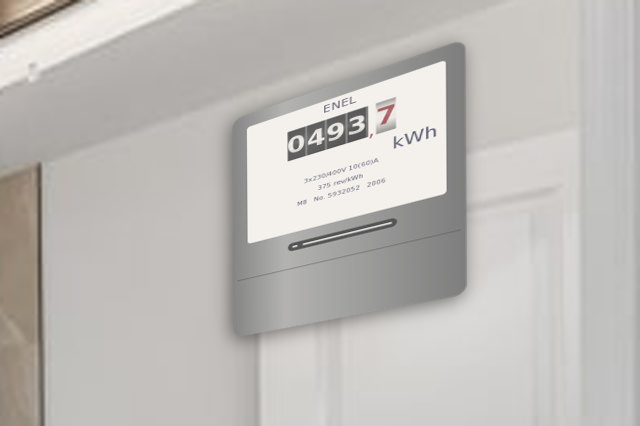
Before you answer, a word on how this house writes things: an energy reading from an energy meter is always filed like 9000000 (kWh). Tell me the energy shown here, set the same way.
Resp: 493.7 (kWh)
